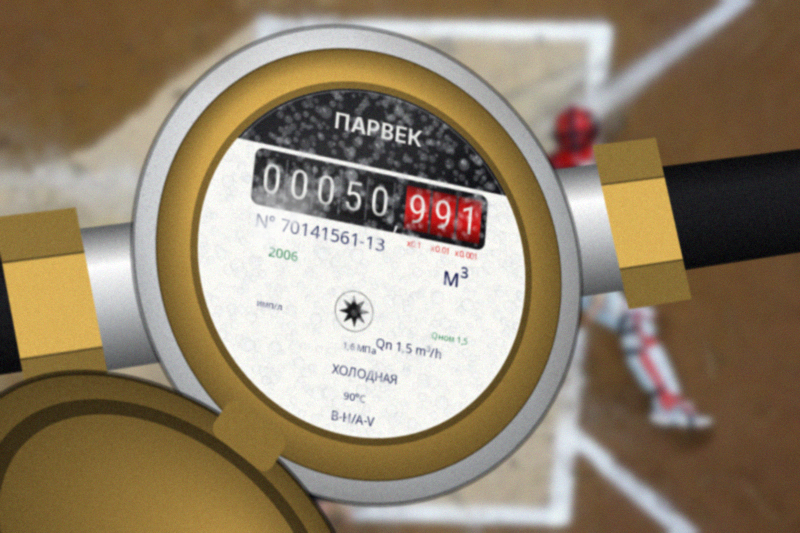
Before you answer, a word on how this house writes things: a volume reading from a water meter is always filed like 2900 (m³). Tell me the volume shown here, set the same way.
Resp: 50.991 (m³)
